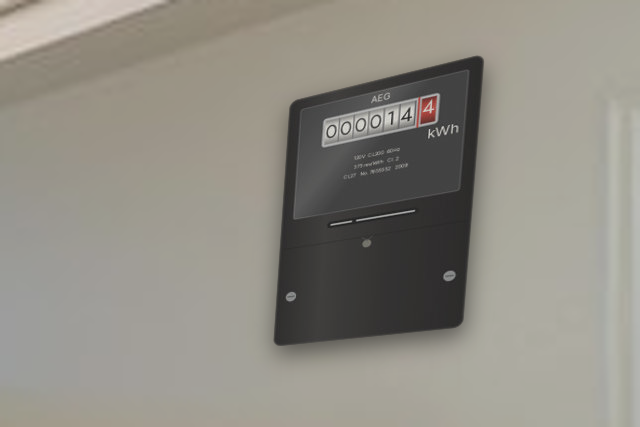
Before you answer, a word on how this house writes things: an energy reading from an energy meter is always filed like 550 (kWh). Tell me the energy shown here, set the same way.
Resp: 14.4 (kWh)
